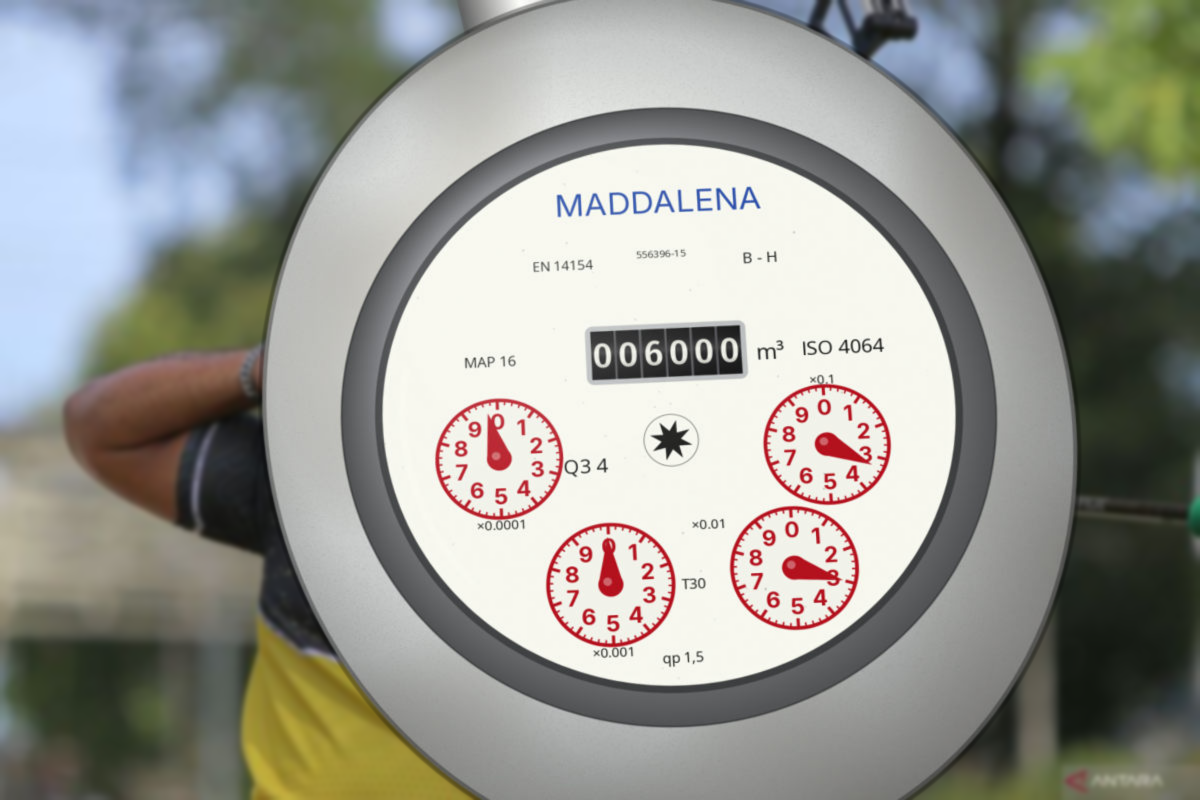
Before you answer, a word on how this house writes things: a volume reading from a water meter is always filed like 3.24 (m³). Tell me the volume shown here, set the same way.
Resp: 6000.3299 (m³)
